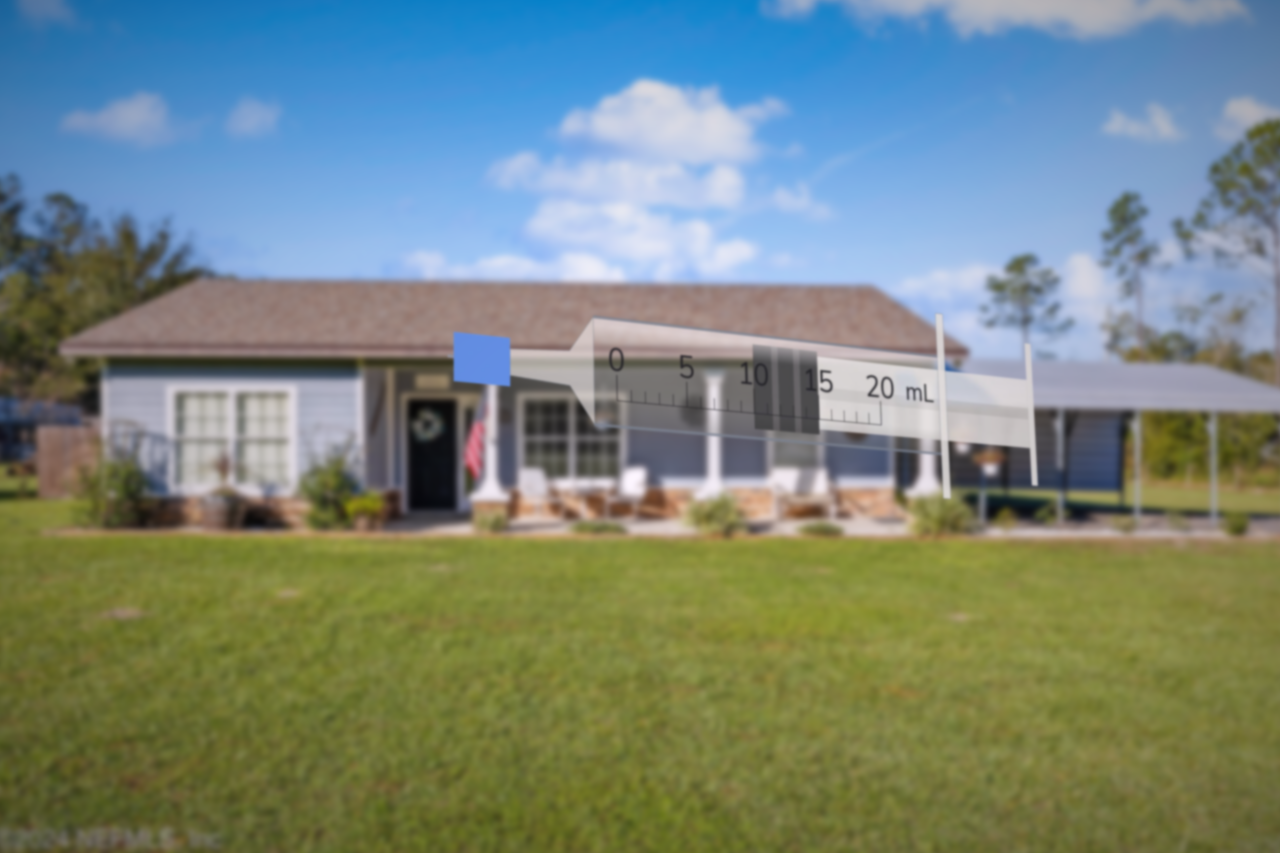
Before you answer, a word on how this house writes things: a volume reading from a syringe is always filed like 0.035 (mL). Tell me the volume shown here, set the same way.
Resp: 10 (mL)
